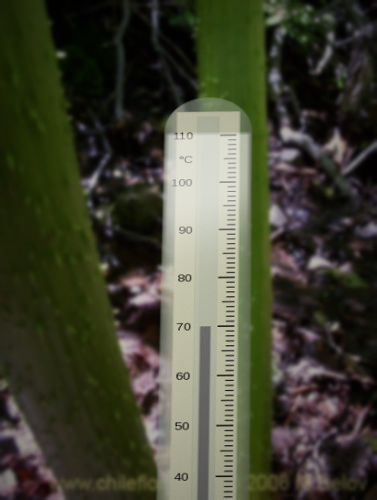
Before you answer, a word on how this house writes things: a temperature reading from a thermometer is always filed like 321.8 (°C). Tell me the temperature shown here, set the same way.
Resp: 70 (°C)
